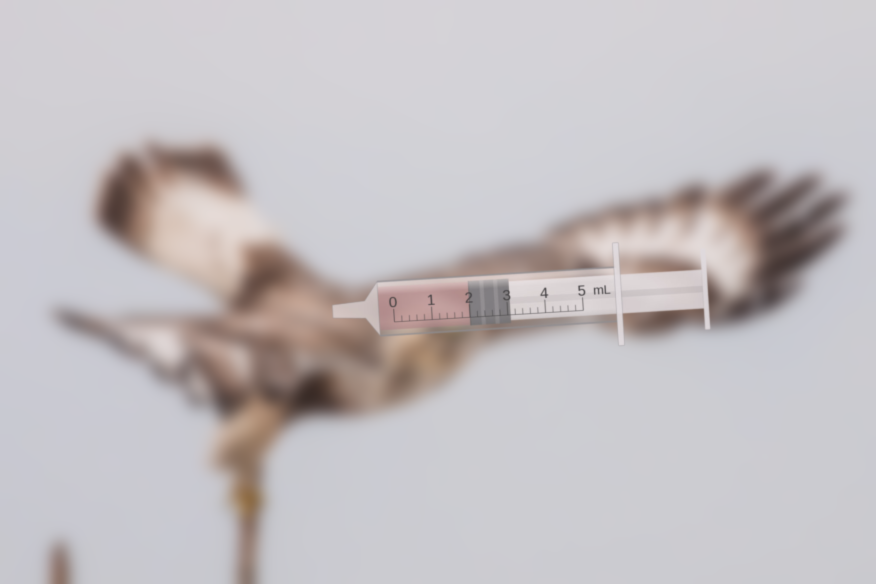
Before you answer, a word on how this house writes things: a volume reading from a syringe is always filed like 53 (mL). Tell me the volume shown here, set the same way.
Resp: 2 (mL)
